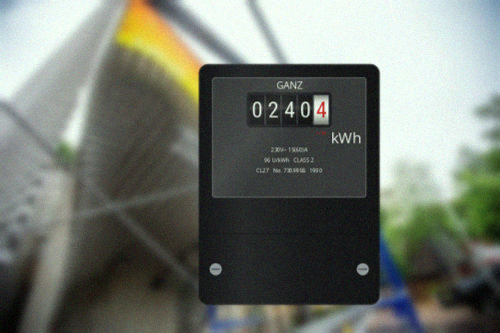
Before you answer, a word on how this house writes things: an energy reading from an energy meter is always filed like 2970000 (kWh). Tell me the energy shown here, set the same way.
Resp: 240.4 (kWh)
